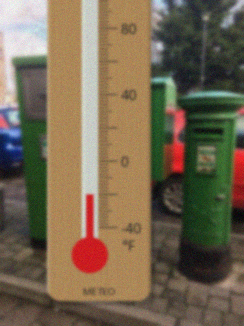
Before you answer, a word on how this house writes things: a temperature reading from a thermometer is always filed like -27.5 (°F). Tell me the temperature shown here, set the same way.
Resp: -20 (°F)
